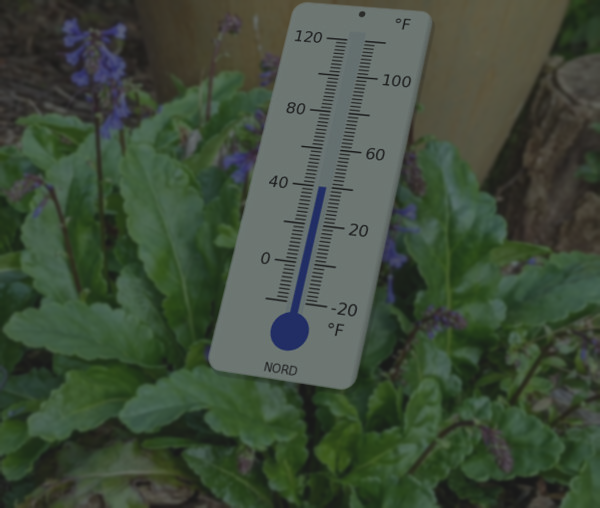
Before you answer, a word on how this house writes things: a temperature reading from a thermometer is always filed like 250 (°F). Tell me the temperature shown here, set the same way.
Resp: 40 (°F)
